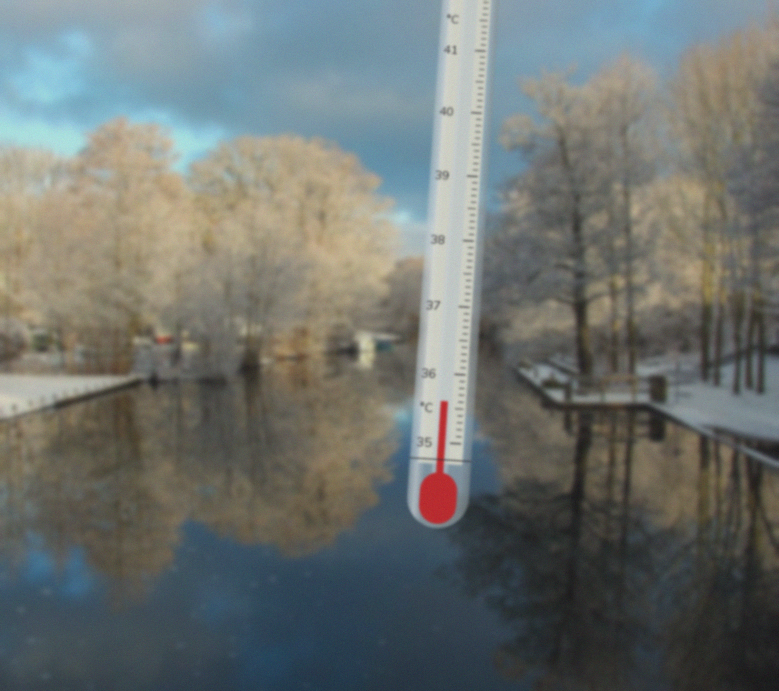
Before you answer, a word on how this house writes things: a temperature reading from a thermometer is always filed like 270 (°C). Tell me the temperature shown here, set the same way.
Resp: 35.6 (°C)
